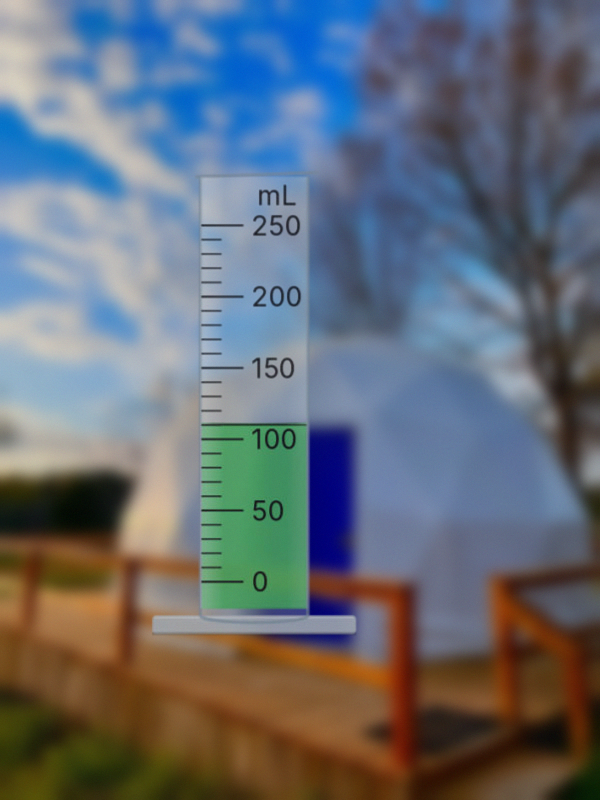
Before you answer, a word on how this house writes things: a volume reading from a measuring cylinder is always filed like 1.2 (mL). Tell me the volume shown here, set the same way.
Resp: 110 (mL)
